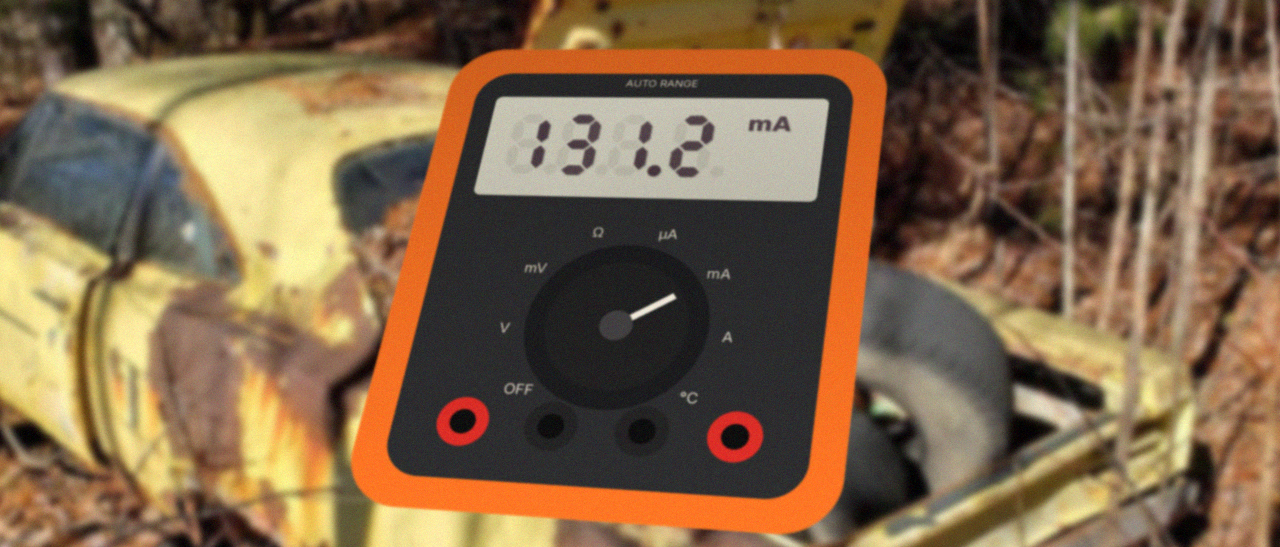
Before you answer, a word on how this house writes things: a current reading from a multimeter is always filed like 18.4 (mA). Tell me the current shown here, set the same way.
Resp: 131.2 (mA)
